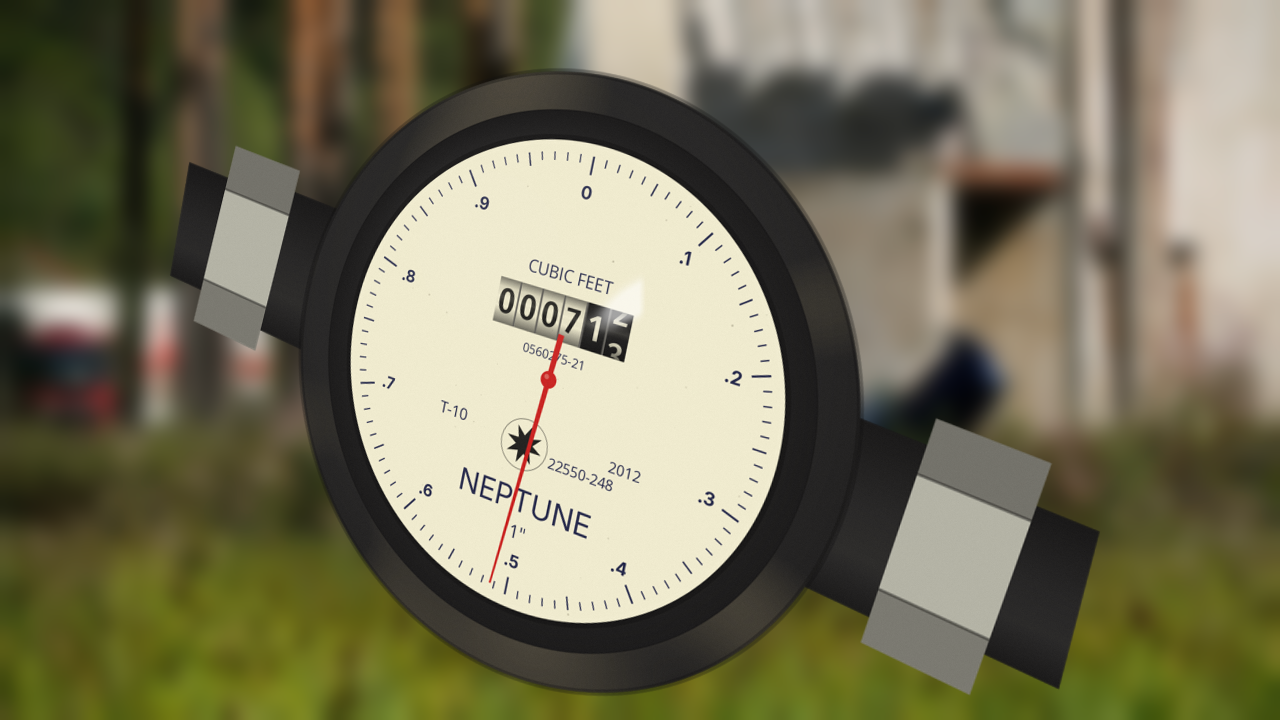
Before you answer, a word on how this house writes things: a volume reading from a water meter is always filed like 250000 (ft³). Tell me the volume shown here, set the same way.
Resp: 712.51 (ft³)
